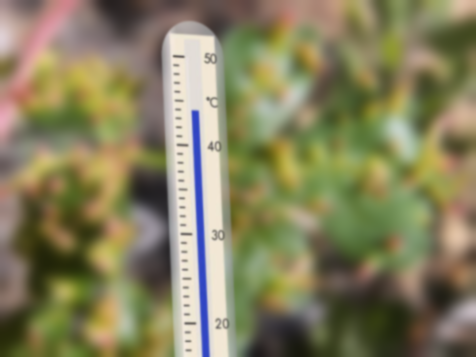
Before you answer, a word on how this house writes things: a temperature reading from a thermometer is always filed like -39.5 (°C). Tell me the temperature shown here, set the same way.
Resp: 44 (°C)
